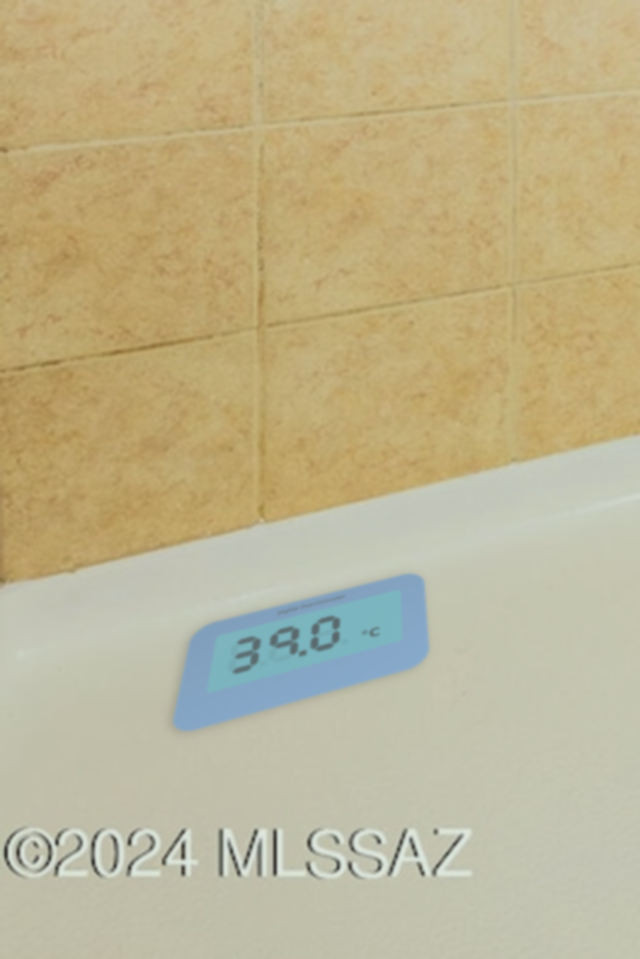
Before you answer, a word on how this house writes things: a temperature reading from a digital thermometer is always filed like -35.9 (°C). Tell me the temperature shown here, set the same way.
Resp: 39.0 (°C)
